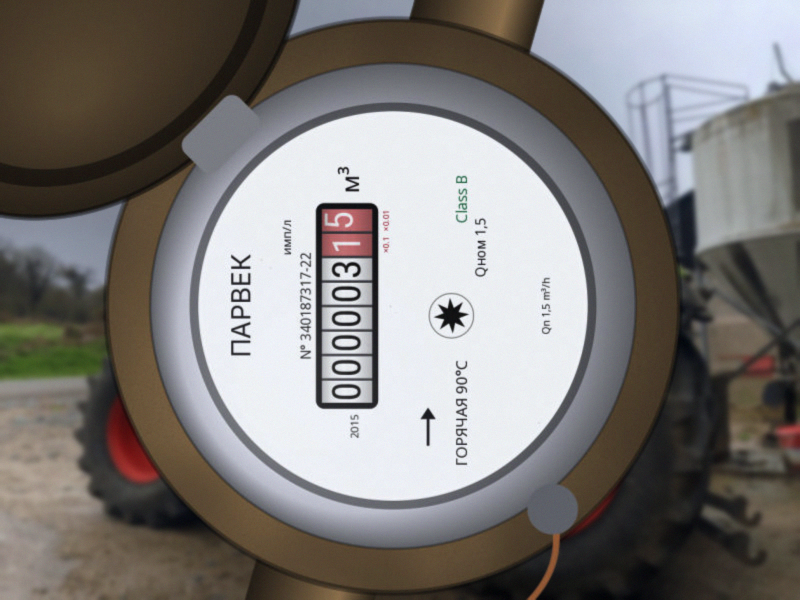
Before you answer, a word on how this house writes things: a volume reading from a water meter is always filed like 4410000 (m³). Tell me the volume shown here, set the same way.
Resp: 3.15 (m³)
